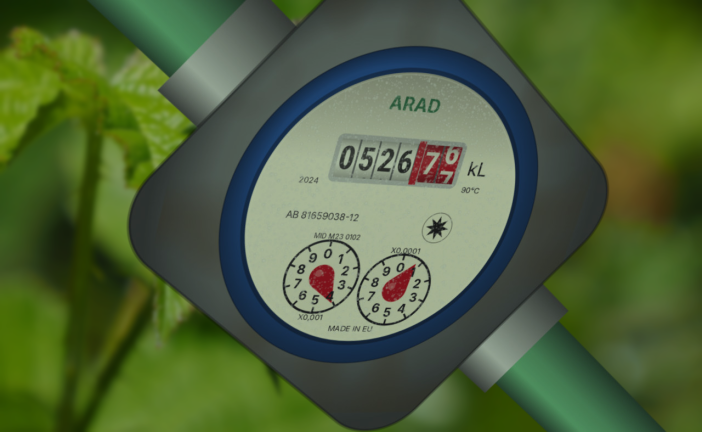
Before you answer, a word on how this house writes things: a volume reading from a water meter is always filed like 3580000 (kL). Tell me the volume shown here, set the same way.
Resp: 526.7640 (kL)
